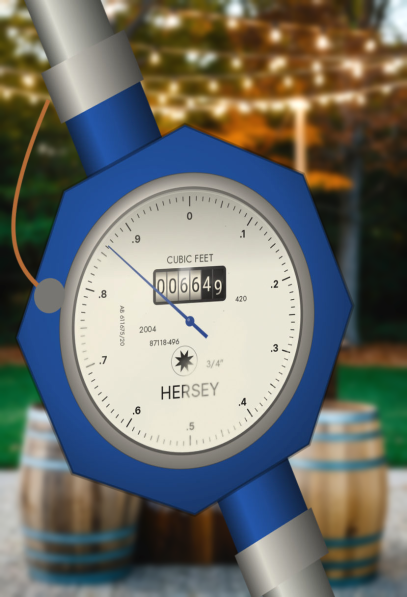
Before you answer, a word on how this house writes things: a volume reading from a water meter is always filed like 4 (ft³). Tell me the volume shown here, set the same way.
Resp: 6648.86 (ft³)
